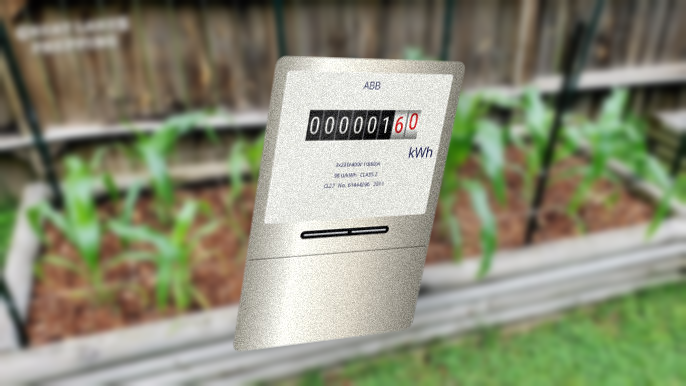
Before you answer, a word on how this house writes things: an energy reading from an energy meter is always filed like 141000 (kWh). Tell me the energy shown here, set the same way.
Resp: 1.60 (kWh)
